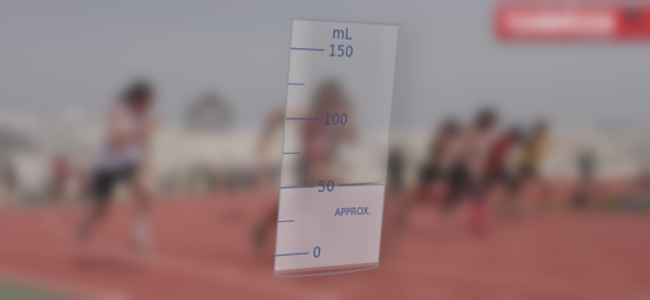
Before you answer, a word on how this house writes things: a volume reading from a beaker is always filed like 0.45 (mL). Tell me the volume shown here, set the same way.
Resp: 50 (mL)
